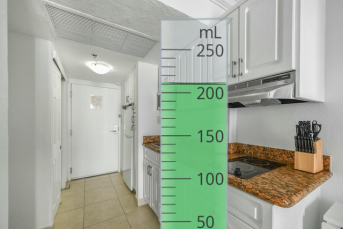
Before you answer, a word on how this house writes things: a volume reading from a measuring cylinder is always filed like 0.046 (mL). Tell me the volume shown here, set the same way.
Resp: 210 (mL)
